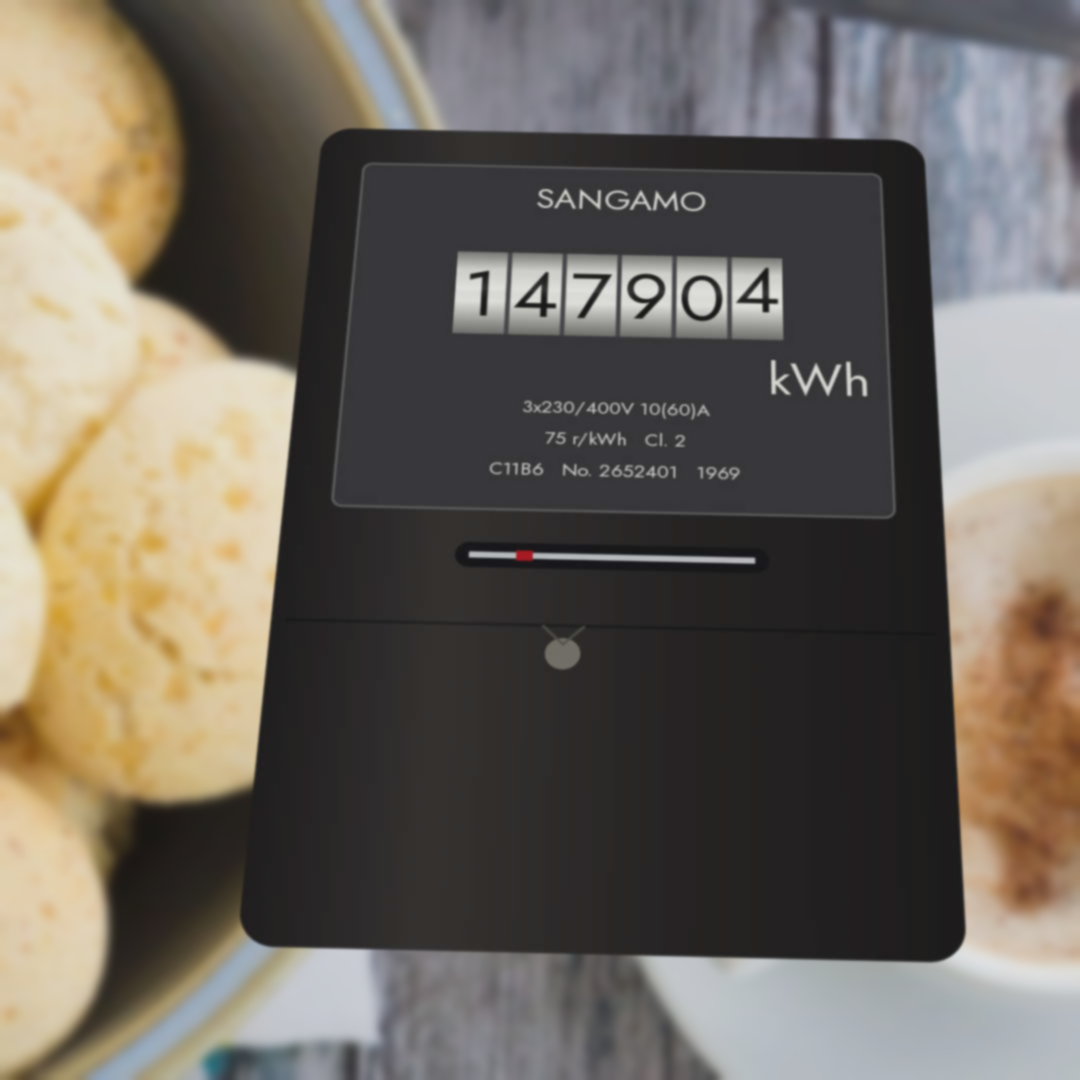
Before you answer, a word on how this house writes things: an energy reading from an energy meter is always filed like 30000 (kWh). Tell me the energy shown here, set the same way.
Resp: 147904 (kWh)
